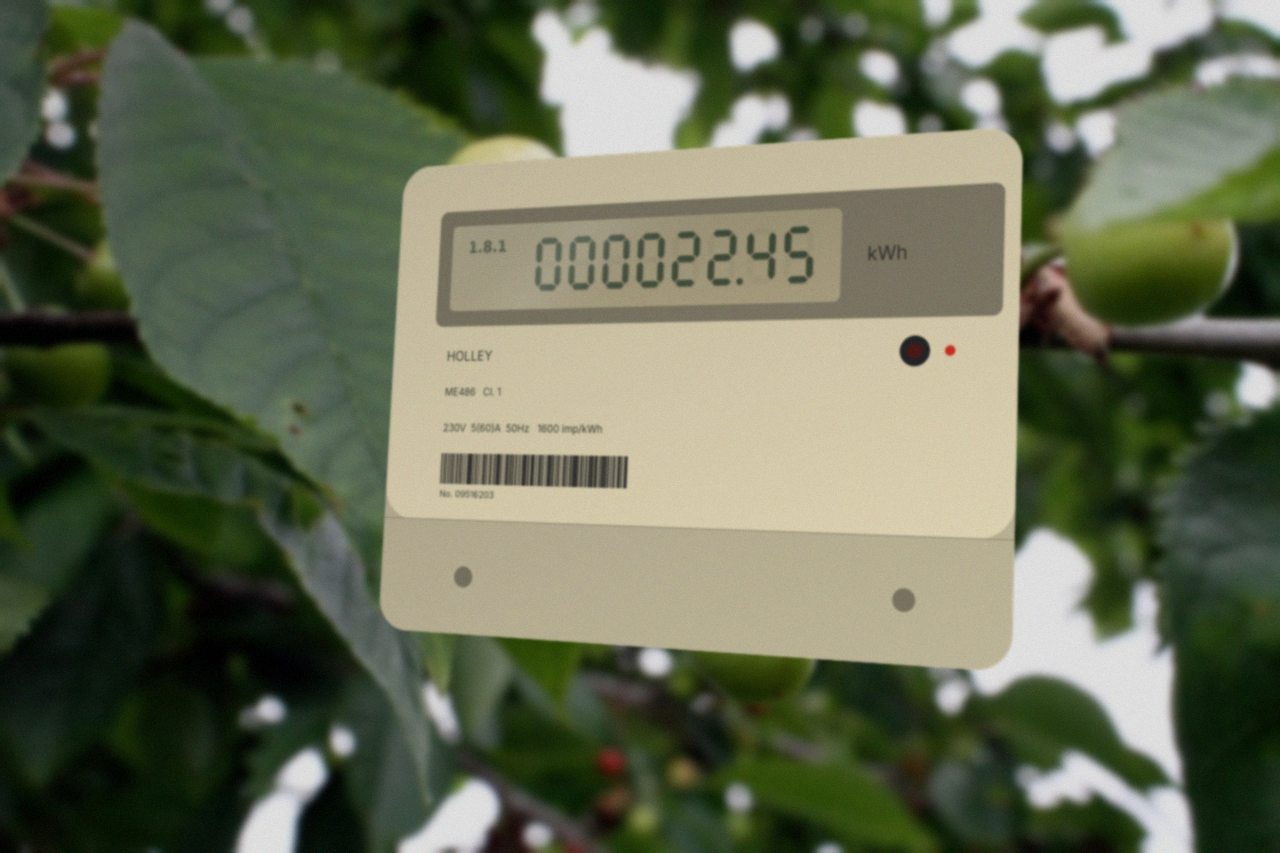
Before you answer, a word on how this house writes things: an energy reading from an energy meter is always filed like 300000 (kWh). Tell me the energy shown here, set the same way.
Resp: 22.45 (kWh)
